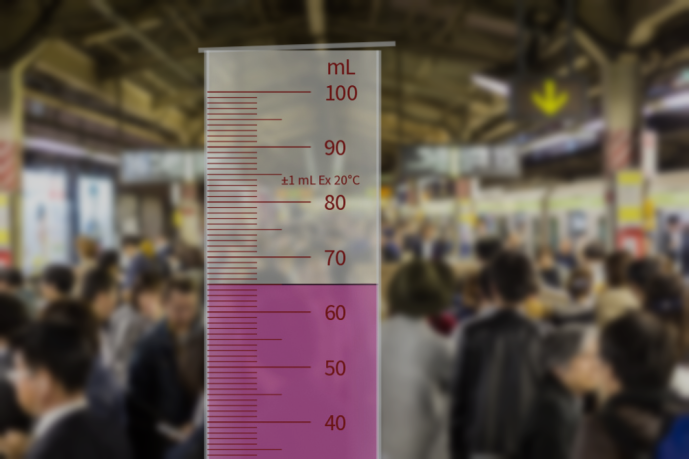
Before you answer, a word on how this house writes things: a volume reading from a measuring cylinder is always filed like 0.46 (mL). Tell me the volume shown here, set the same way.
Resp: 65 (mL)
